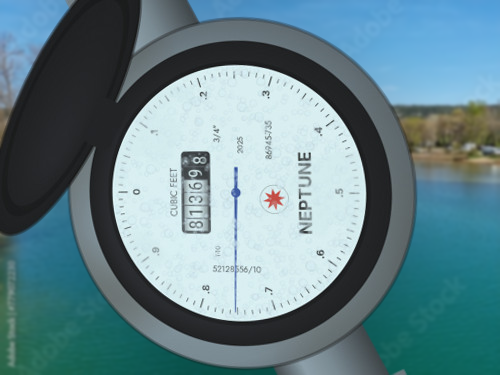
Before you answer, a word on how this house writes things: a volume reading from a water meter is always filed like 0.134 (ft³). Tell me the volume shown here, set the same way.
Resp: 813697.75 (ft³)
